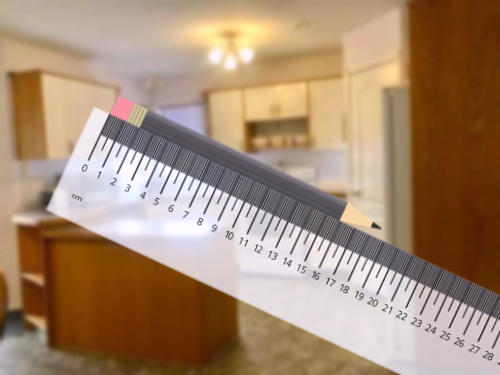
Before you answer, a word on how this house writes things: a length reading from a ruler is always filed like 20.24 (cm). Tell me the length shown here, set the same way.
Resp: 18.5 (cm)
